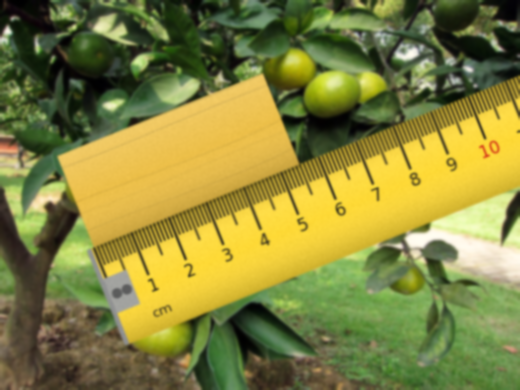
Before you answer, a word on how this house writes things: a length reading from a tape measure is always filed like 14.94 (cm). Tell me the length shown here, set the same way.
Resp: 5.5 (cm)
